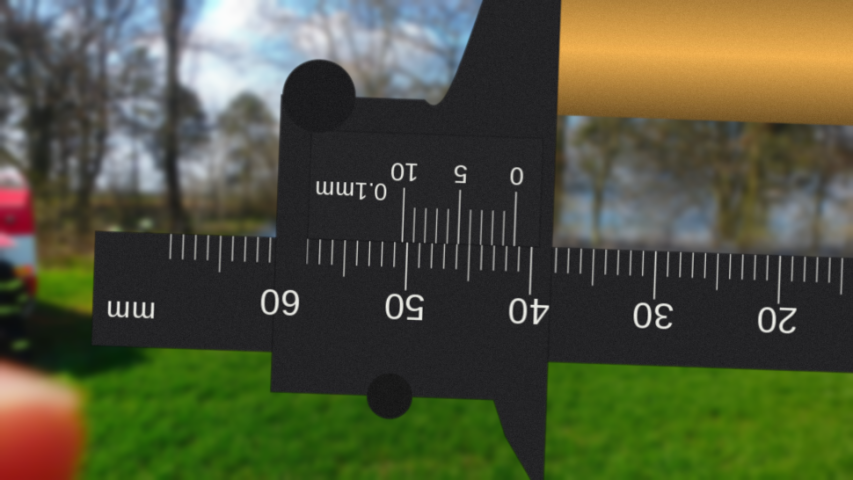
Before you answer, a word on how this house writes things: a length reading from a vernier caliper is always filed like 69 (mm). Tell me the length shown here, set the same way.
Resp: 41.4 (mm)
